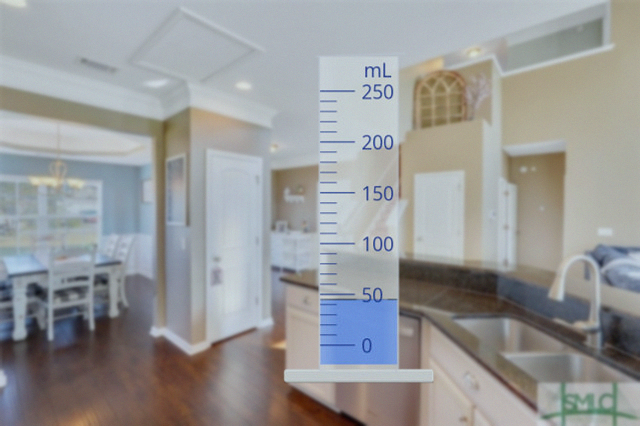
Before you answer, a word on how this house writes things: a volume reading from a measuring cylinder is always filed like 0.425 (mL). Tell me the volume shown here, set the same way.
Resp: 45 (mL)
